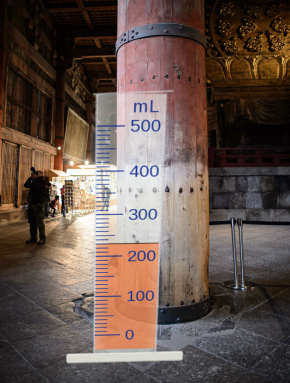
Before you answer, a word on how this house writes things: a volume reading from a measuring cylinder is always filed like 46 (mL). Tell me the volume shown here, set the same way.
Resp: 230 (mL)
